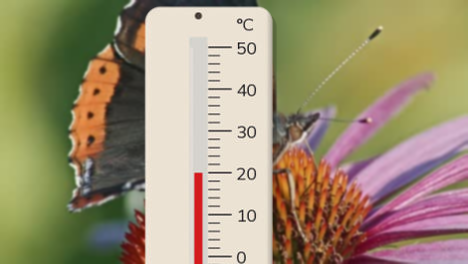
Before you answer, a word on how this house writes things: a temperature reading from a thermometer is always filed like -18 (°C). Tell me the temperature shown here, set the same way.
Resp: 20 (°C)
